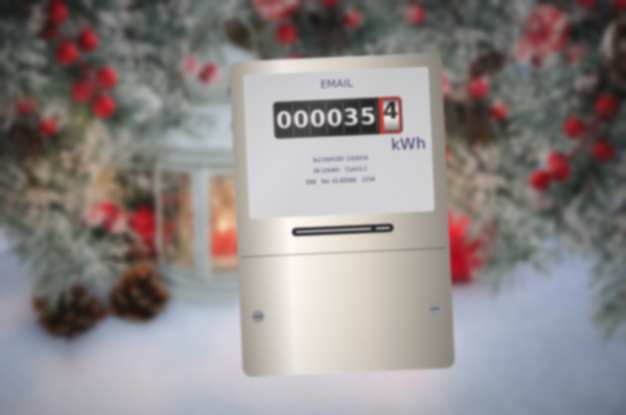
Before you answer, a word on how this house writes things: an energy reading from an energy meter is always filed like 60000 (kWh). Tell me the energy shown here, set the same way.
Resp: 35.4 (kWh)
